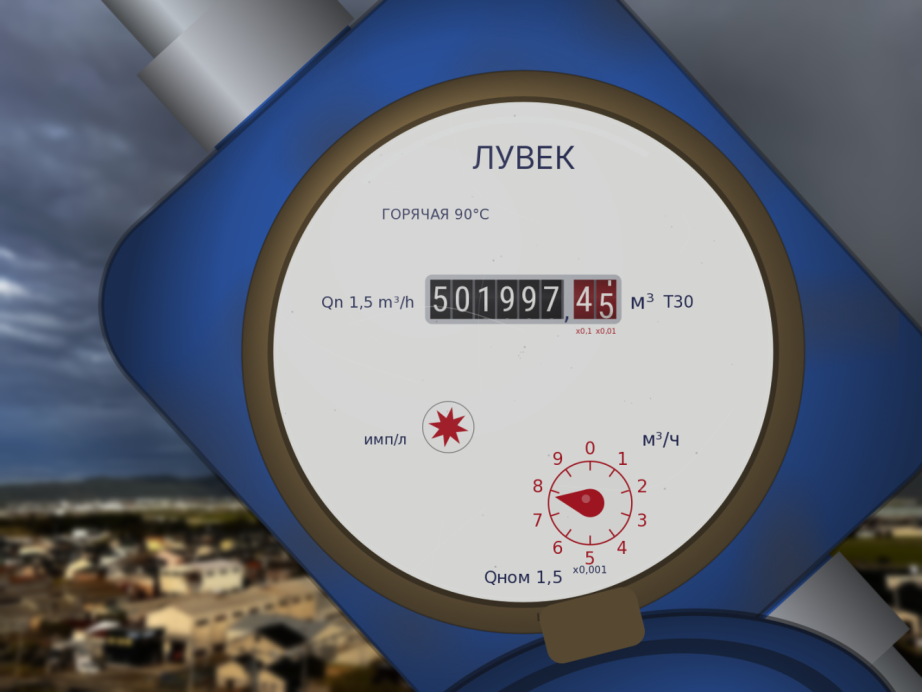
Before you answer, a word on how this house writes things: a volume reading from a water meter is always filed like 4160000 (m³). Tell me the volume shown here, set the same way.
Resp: 501997.447 (m³)
